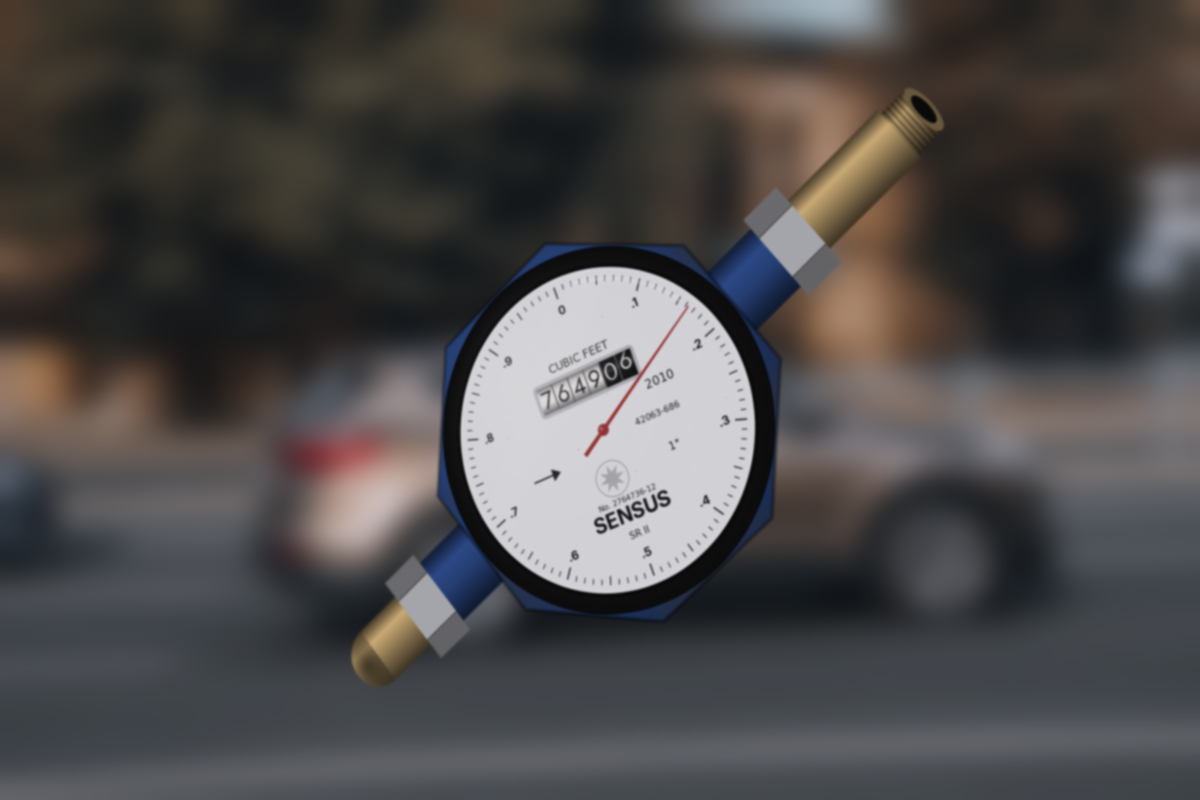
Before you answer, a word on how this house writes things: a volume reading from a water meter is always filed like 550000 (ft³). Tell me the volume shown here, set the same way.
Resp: 764906.16 (ft³)
